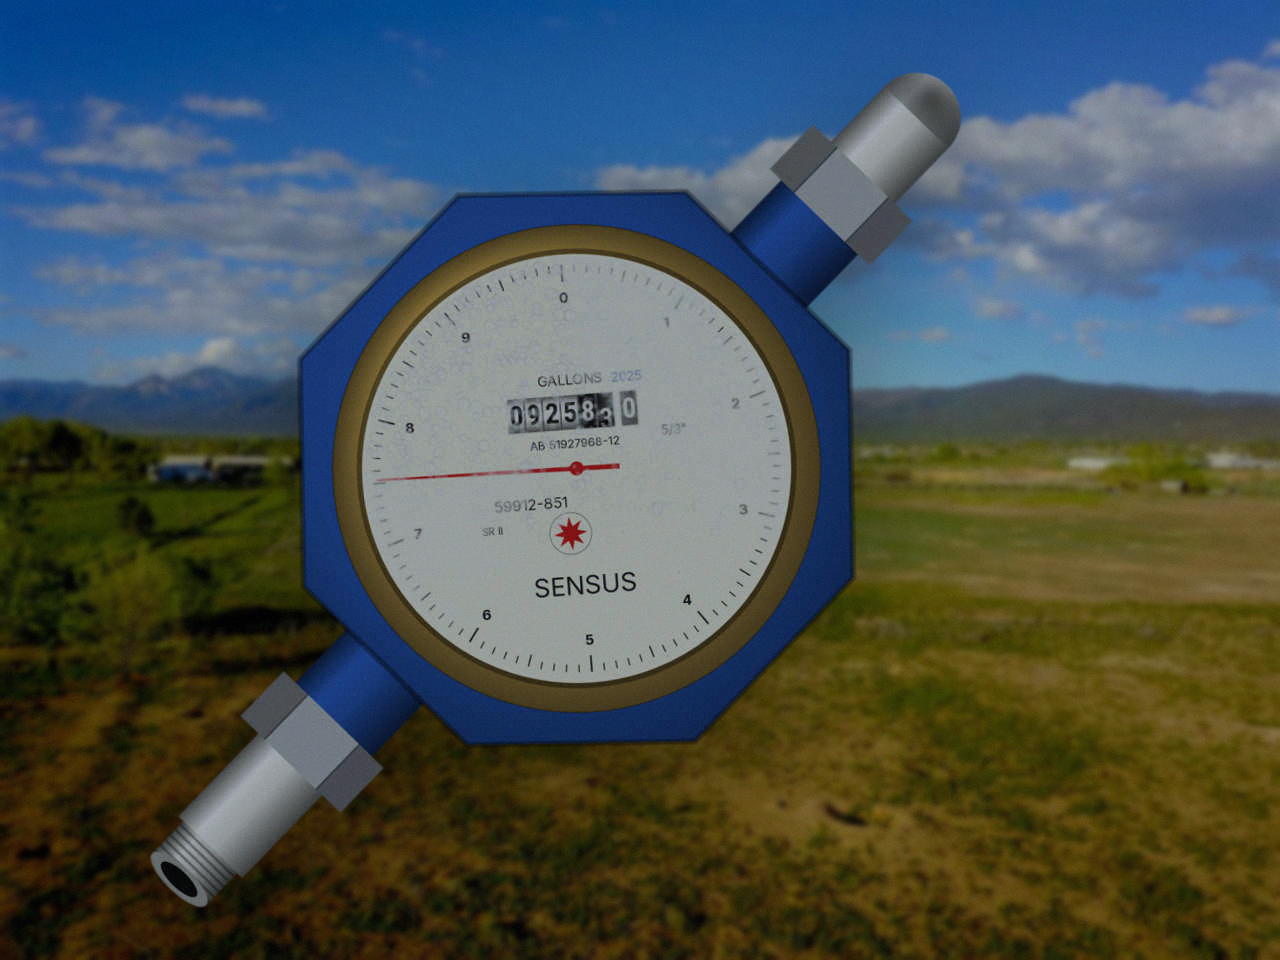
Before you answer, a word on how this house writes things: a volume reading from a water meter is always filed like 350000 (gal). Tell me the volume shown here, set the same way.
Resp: 925827.5 (gal)
